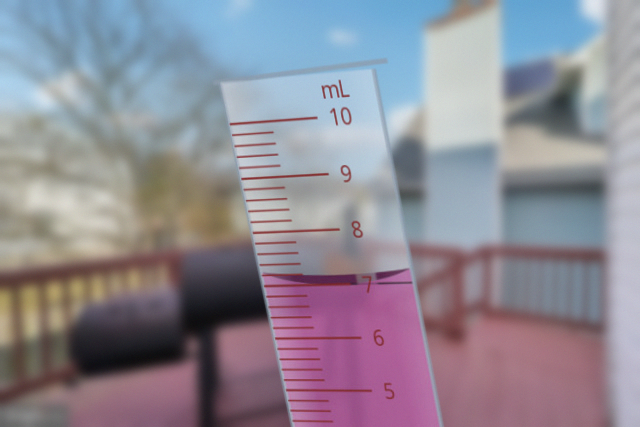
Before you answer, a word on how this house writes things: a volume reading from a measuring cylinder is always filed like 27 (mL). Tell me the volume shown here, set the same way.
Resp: 7 (mL)
